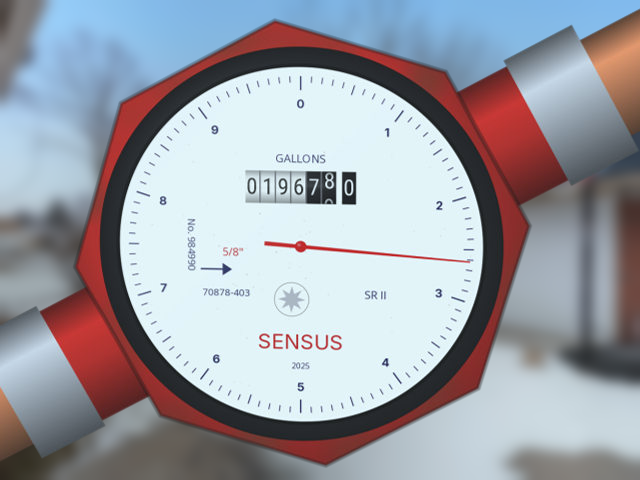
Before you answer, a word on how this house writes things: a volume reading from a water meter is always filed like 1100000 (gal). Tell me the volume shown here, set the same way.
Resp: 196782.6 (gal)
